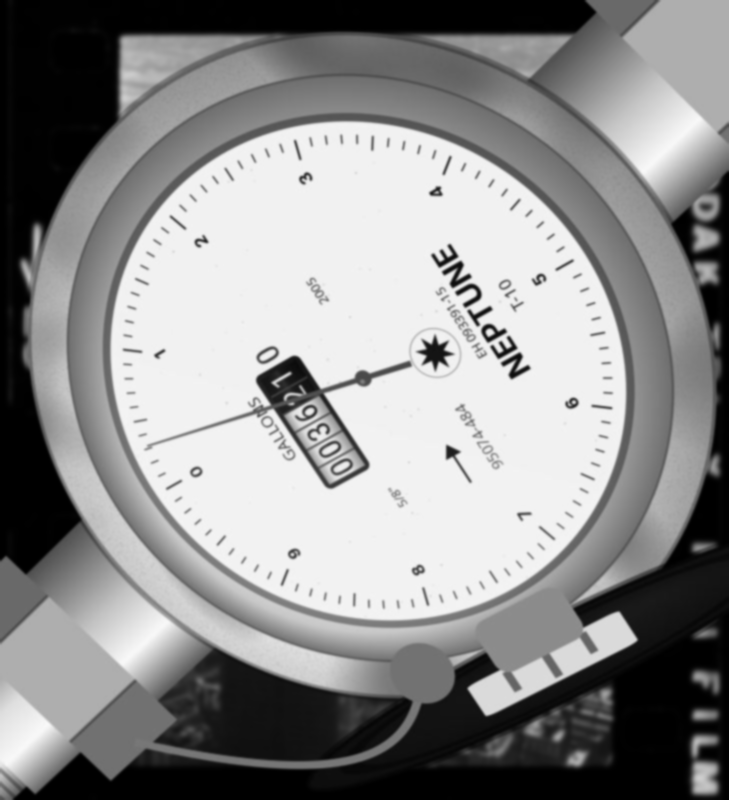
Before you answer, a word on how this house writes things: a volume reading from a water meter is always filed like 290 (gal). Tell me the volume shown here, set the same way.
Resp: 36210.3 (gal)
